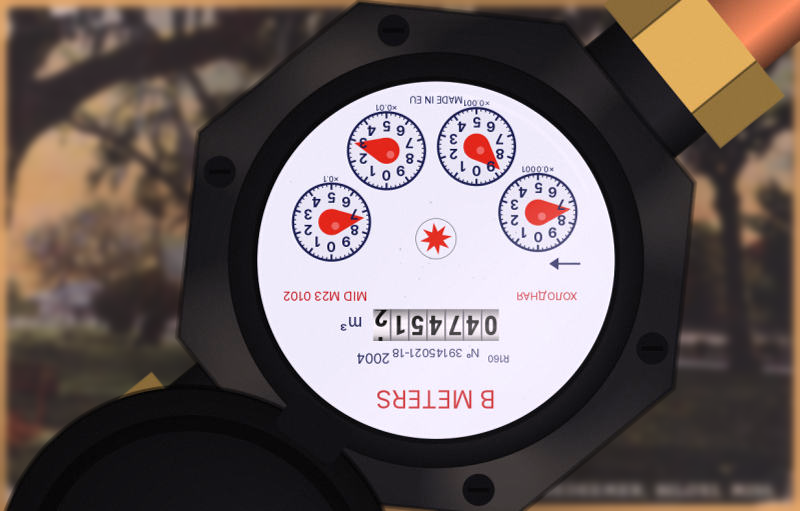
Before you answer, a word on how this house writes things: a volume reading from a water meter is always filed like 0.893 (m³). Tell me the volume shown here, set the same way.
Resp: 474511.7287 (m³)
